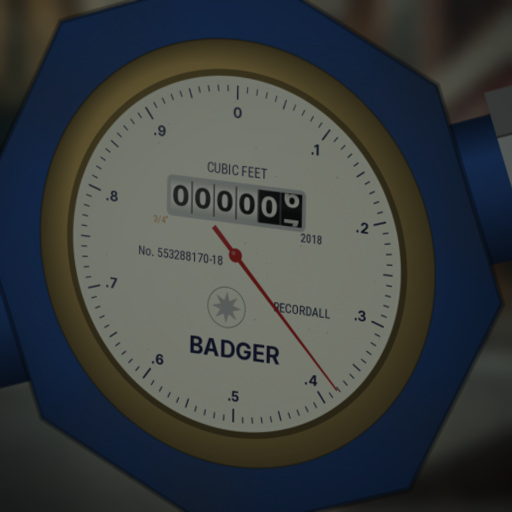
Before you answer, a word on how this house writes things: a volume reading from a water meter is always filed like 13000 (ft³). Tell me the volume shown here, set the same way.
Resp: 6.38 (ft³)
